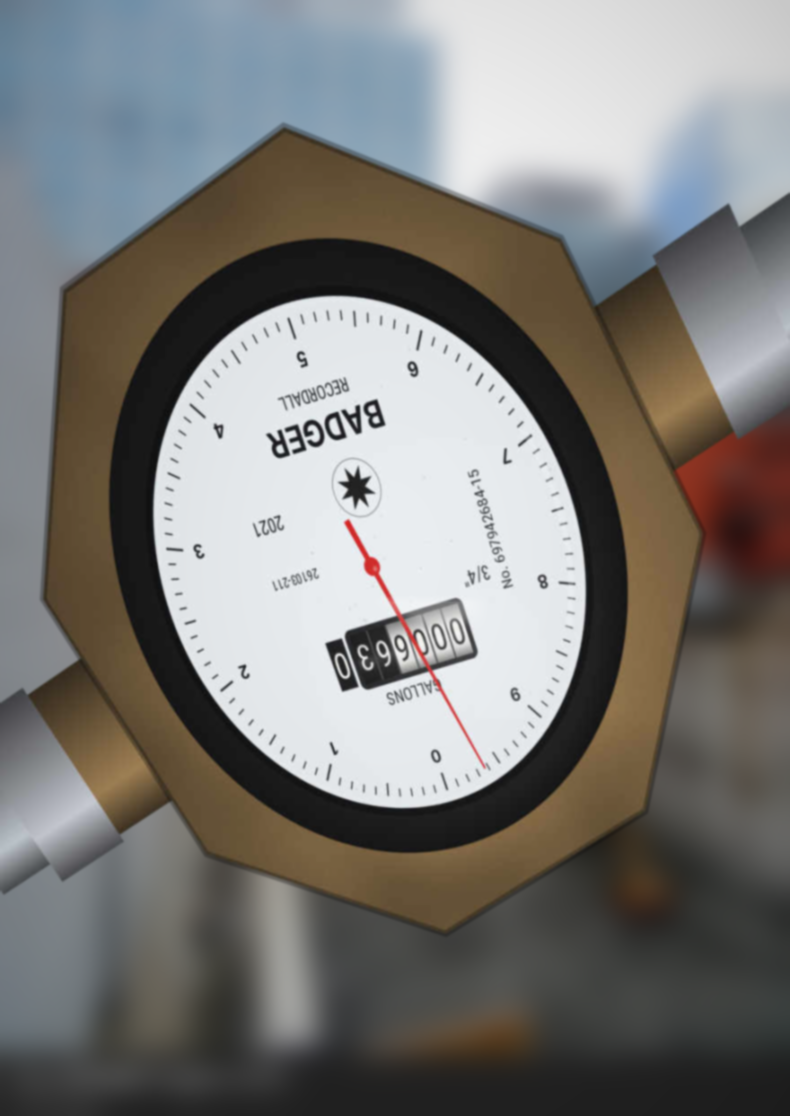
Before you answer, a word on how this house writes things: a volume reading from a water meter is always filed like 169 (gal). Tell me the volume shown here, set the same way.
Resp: 6629.6 (gal)
